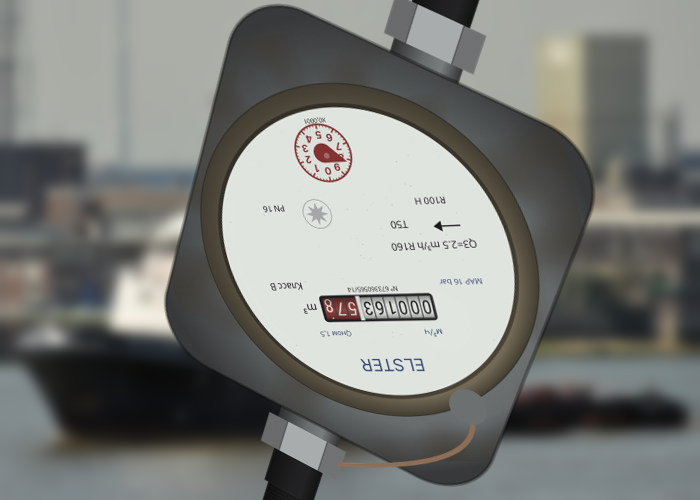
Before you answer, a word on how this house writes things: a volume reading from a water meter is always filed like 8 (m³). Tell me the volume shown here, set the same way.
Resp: 163.5778 (m³)
